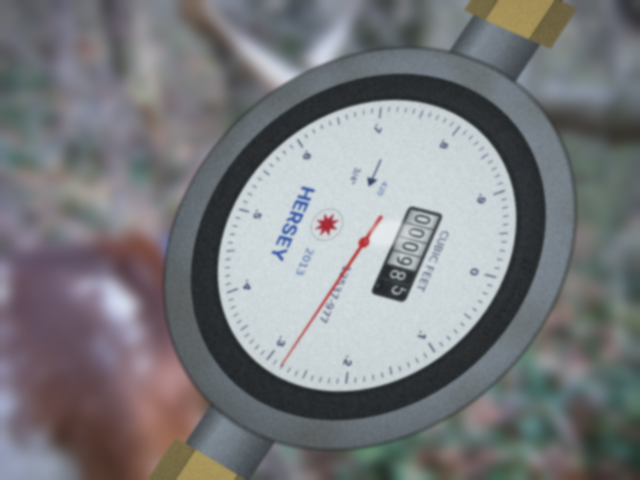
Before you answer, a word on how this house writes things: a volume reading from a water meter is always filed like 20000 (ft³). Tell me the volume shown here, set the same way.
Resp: 985.28 (ft³)
